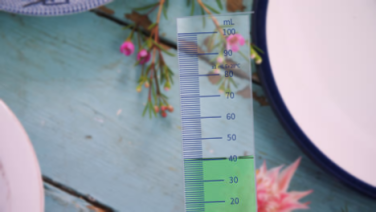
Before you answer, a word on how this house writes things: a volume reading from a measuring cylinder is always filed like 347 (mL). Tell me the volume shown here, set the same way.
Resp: 40 (mL)
